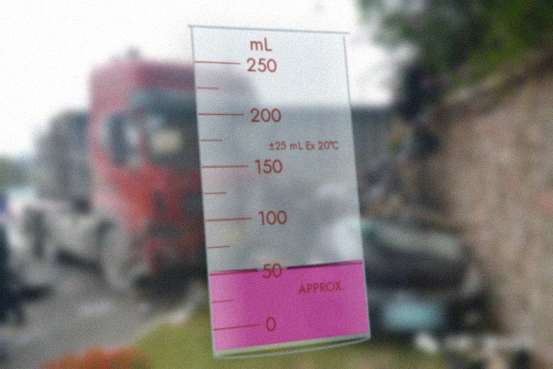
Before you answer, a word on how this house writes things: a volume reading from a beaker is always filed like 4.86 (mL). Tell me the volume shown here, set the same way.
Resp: 50 (mL)
